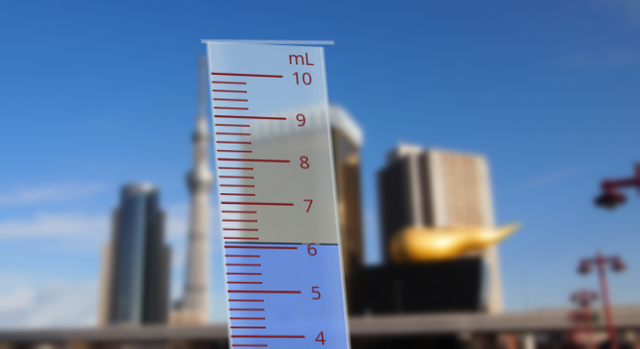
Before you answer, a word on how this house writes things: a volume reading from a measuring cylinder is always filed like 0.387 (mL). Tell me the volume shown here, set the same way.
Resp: 6.1 (mL)
